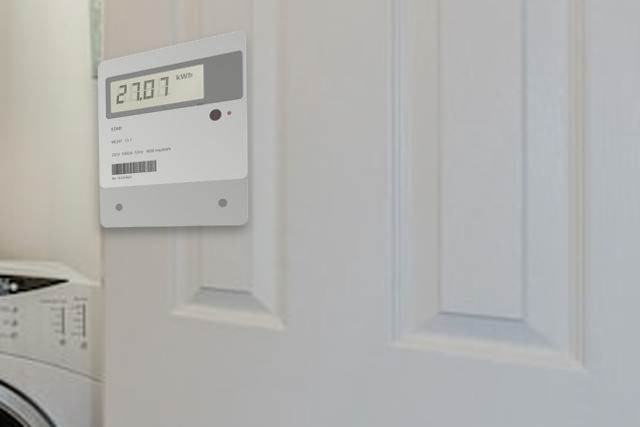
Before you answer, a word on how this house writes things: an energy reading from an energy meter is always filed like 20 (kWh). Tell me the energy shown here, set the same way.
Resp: 27.07 (kWh)
